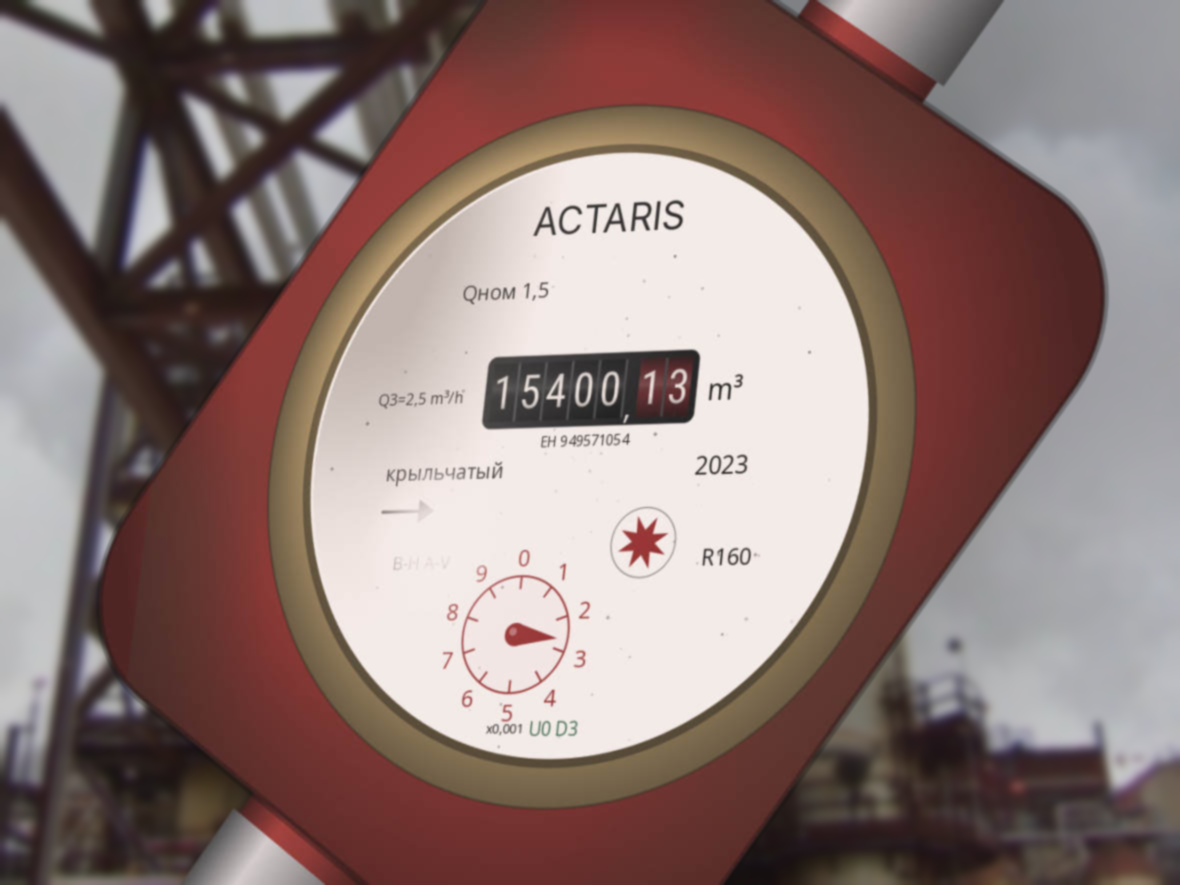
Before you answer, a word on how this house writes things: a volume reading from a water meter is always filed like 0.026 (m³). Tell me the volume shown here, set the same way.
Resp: 15400.132 (m³)
